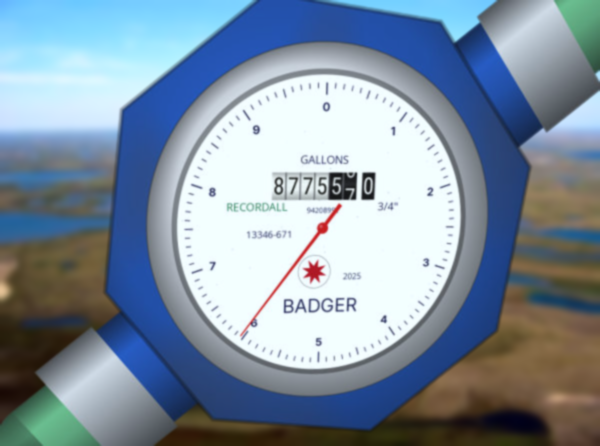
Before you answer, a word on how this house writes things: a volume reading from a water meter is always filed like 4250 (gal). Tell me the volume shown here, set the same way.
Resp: 8775566.0 (gal)
